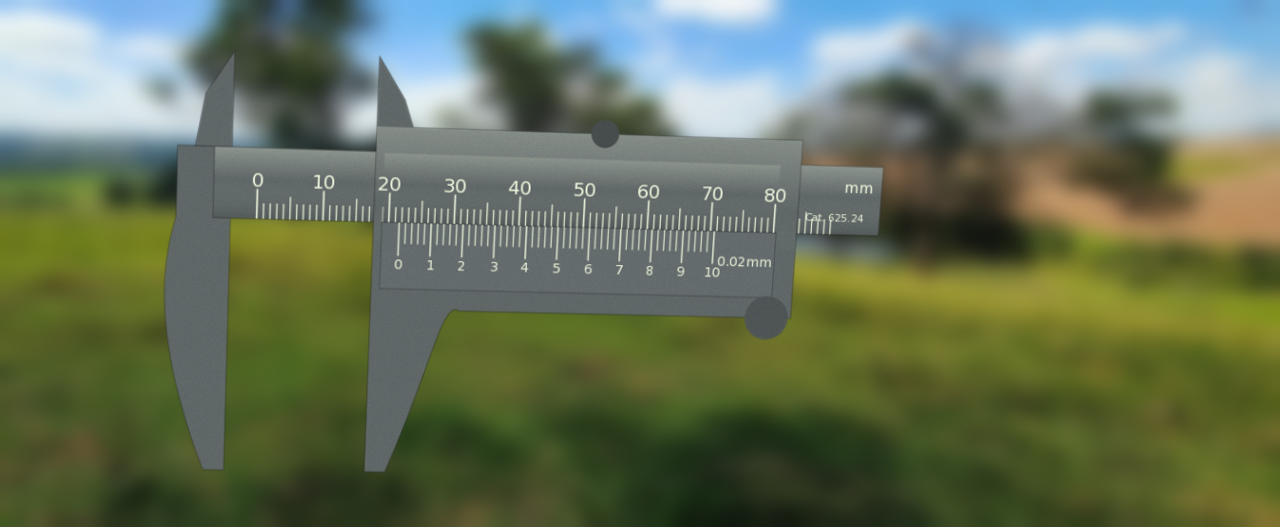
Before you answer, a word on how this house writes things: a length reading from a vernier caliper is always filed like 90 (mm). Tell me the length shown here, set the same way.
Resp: 21.6 (mm)
